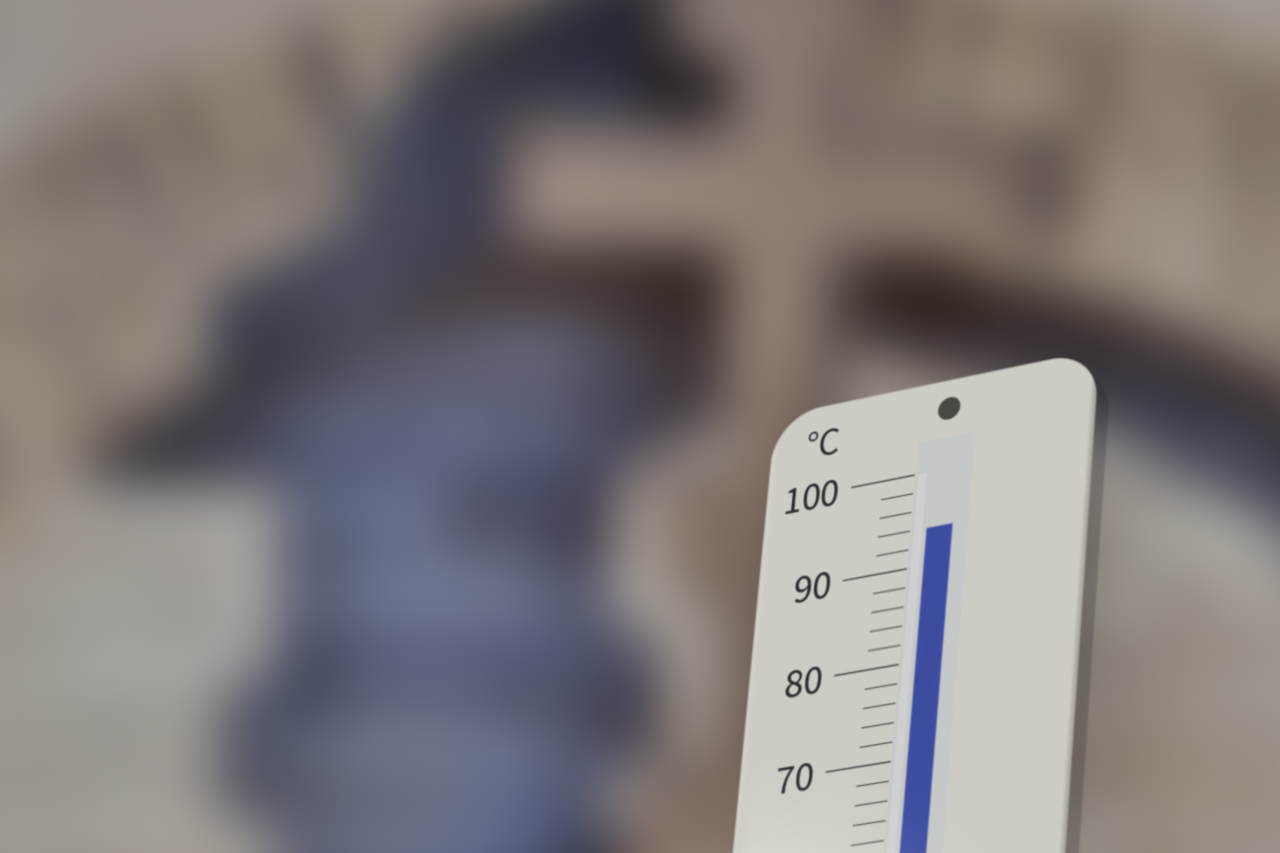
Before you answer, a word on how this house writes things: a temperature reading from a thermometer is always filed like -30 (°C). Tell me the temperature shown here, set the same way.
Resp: 94 (°C)
